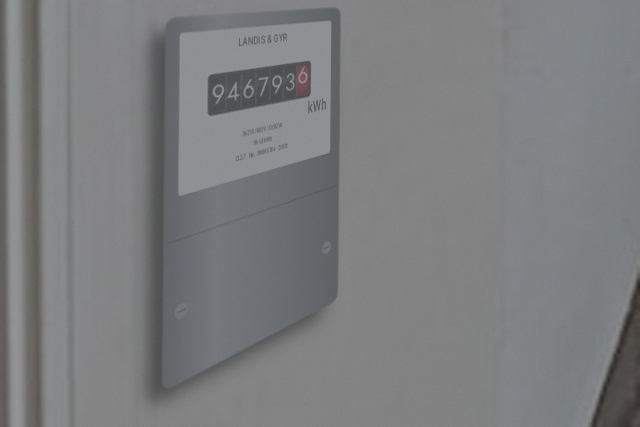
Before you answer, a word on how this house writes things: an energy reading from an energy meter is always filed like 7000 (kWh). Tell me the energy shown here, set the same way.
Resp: 946793.6 (kWh)
